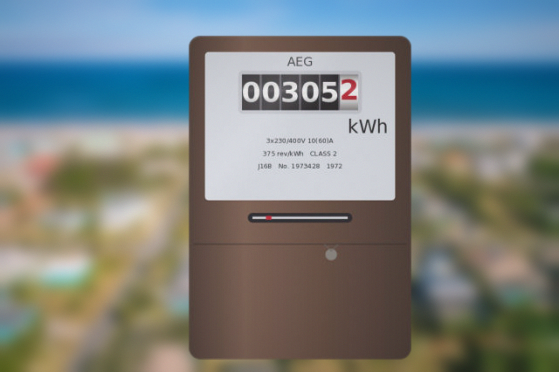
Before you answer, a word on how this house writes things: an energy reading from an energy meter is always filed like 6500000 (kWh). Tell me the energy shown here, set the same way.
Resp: 305.2 (kWh)
